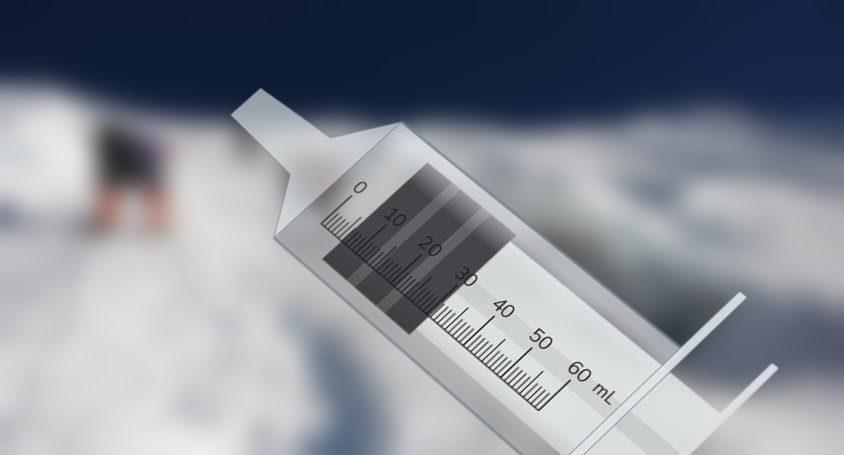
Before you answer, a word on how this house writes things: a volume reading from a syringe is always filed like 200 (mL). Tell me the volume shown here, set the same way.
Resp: 6 (mL)
